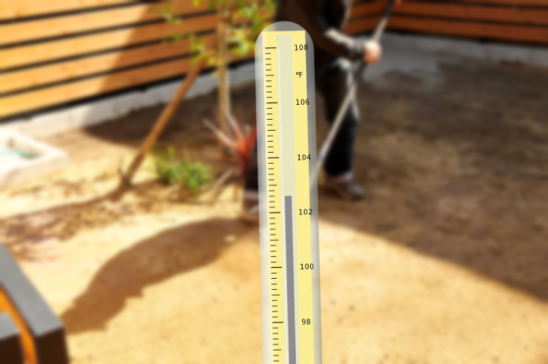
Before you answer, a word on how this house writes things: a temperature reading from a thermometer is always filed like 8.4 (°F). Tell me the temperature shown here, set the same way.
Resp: 102.6 (°F)
